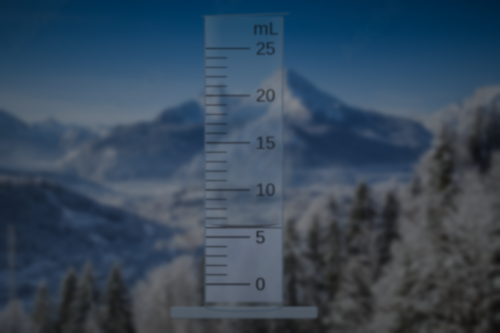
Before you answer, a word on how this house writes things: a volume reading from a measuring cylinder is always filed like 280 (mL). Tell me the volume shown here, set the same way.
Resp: 6 (mL)
